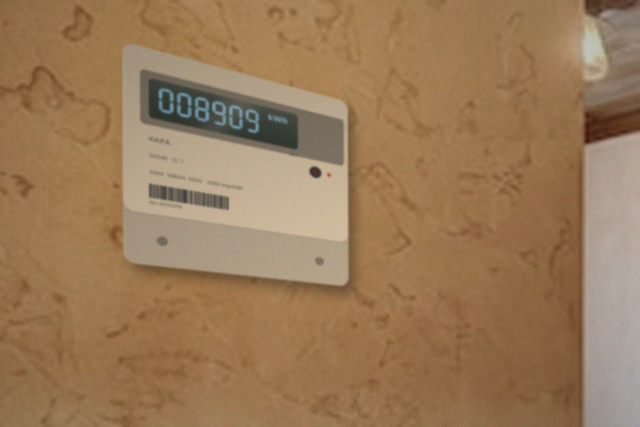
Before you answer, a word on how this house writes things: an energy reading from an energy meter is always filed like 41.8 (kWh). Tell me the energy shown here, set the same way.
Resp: 8909 (kWh)
